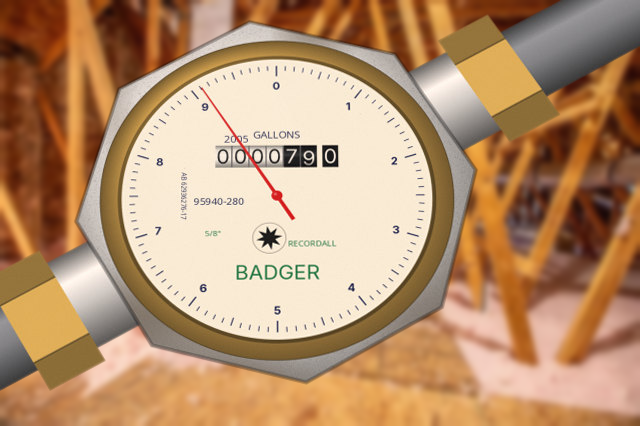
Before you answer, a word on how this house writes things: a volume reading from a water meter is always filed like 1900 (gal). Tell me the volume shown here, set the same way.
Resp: 789.1 (gal)
